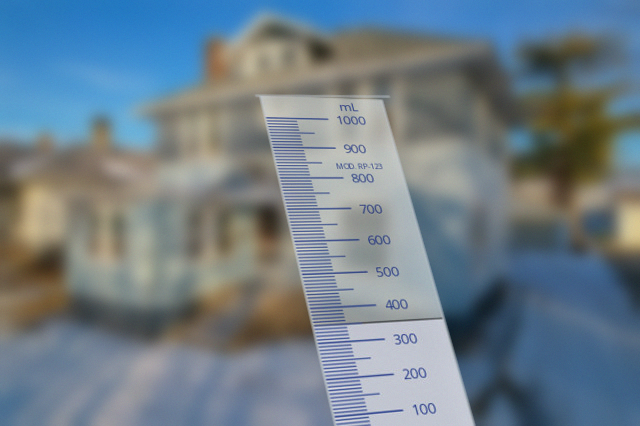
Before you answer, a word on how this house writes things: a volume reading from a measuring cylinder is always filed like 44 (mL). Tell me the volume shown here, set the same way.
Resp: 350 (mL)
